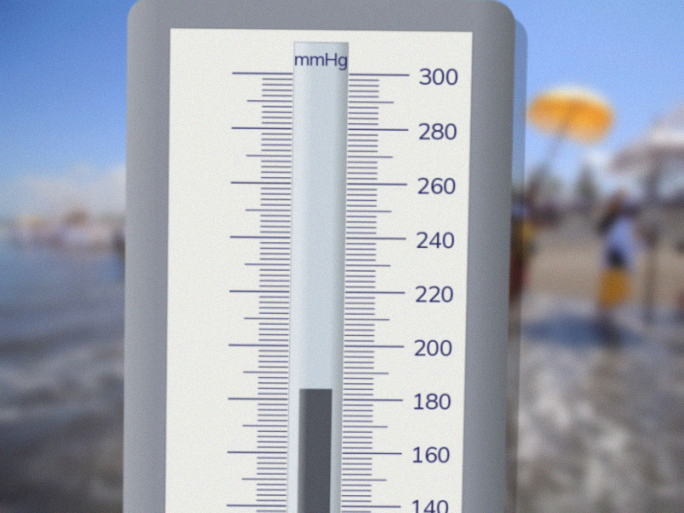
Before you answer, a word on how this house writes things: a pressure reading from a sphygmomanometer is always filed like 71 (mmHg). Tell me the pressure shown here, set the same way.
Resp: 184 (mmHg)
